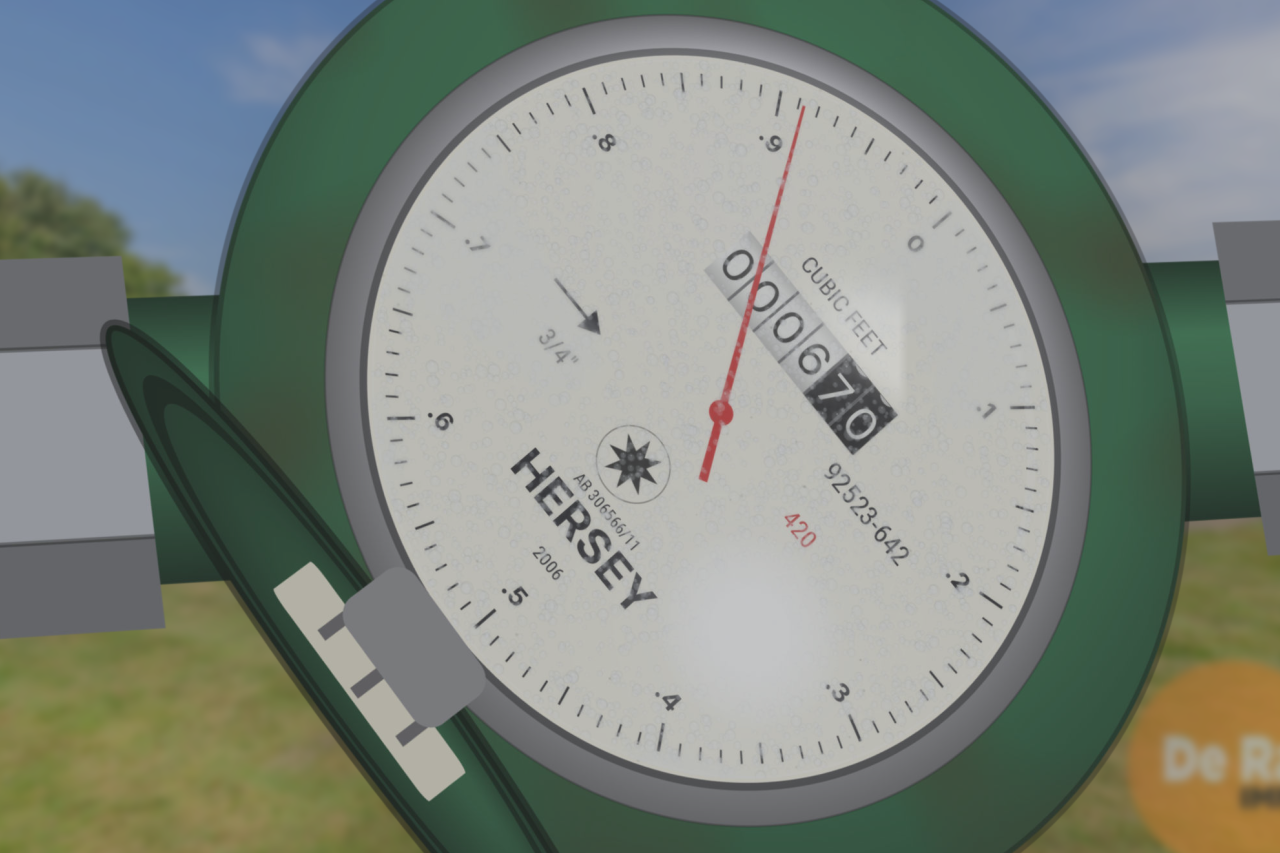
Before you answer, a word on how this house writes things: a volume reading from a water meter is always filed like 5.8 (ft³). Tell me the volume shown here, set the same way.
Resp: 669.91 (ft³)
